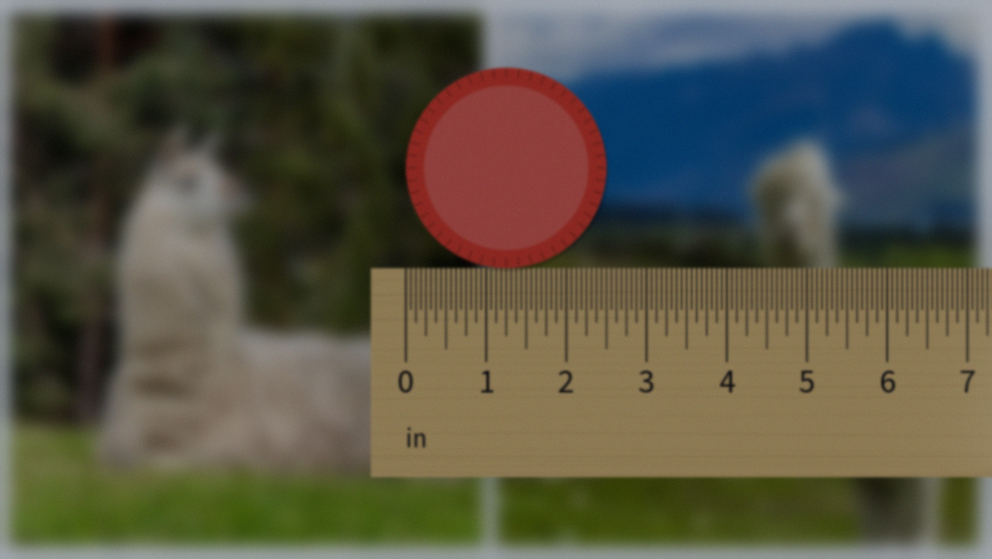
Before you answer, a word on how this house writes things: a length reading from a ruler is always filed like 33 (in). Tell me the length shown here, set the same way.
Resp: 2.5 (in)
